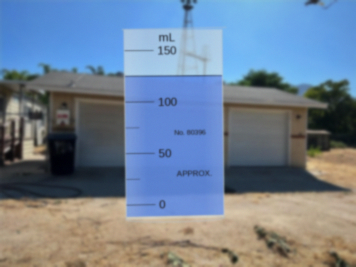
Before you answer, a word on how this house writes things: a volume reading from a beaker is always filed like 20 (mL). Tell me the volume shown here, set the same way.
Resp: 125 (mL)
